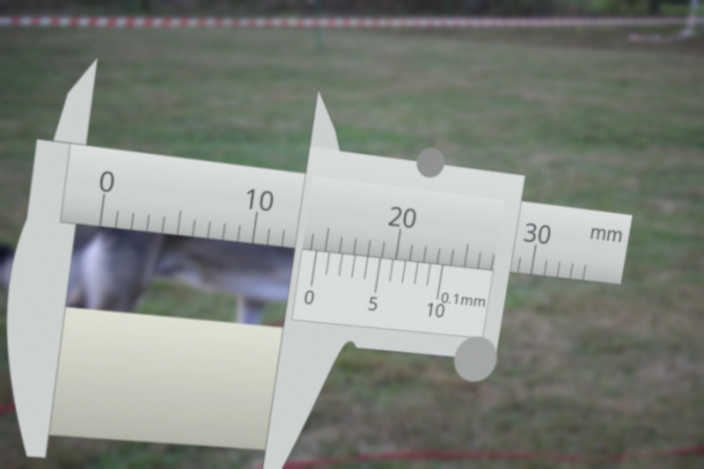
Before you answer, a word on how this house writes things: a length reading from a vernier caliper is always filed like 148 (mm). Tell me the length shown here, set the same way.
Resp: 14.4 (mm)
